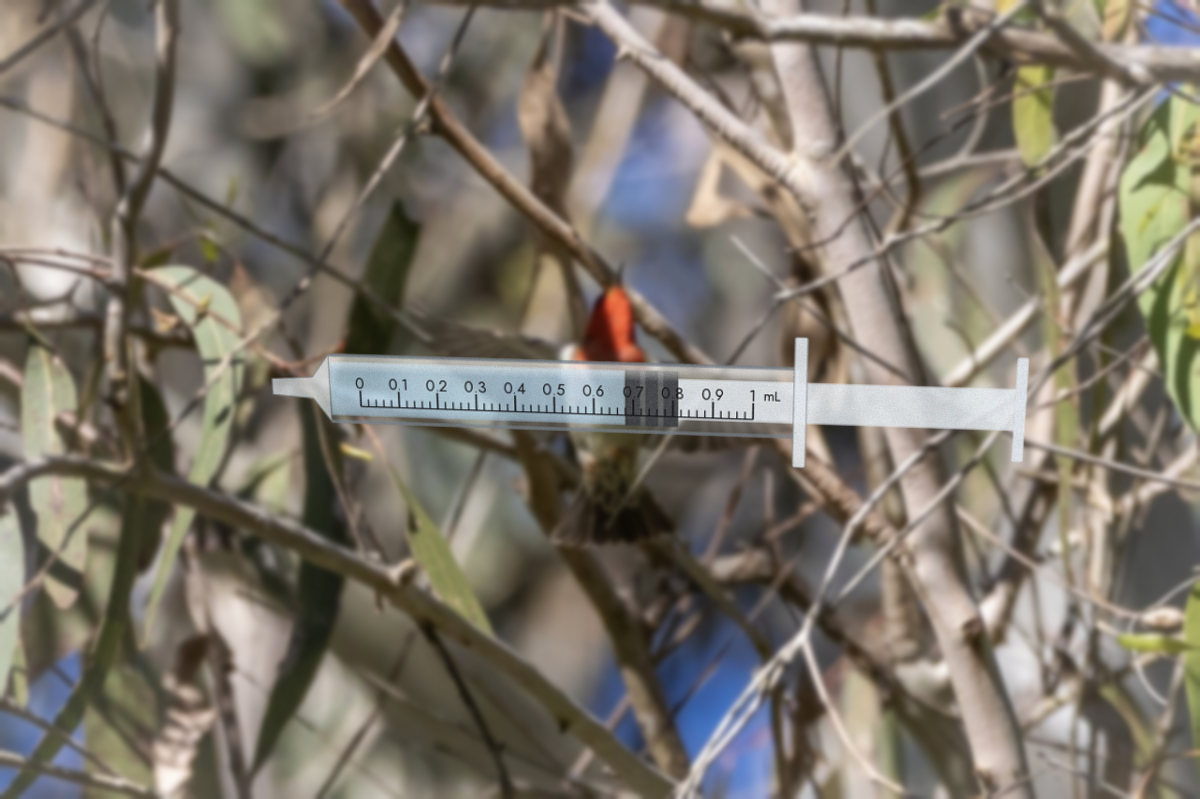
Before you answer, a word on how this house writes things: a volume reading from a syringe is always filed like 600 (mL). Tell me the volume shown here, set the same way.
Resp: 0.68 (mL)
